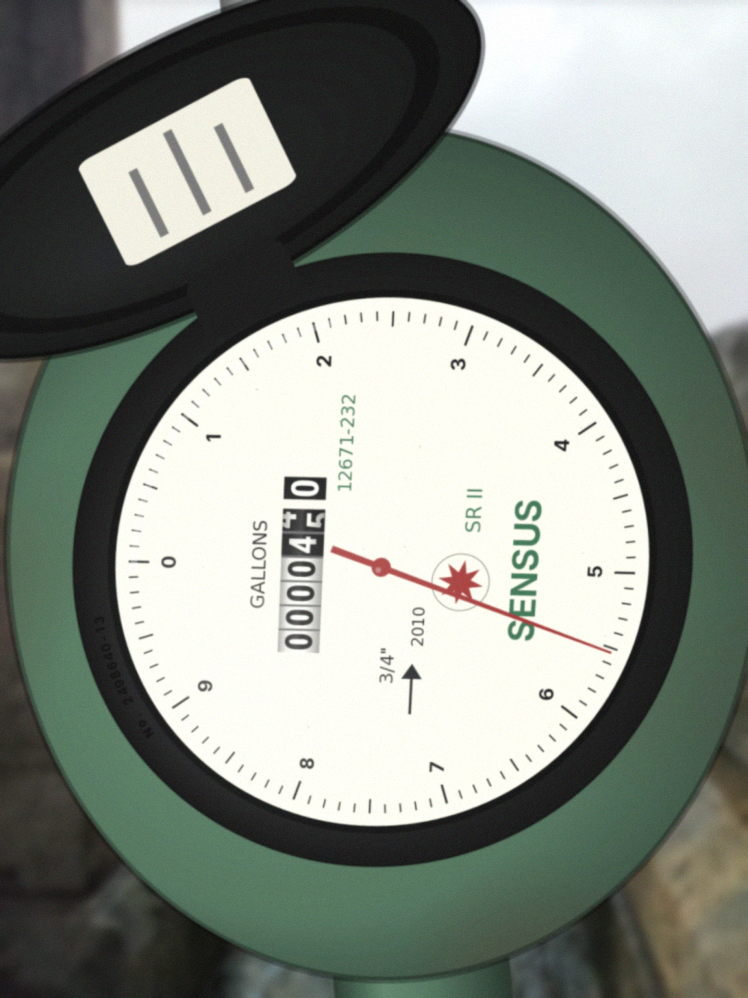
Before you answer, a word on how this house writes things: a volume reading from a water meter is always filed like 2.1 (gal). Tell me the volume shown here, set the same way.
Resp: 445.5 (gal)
